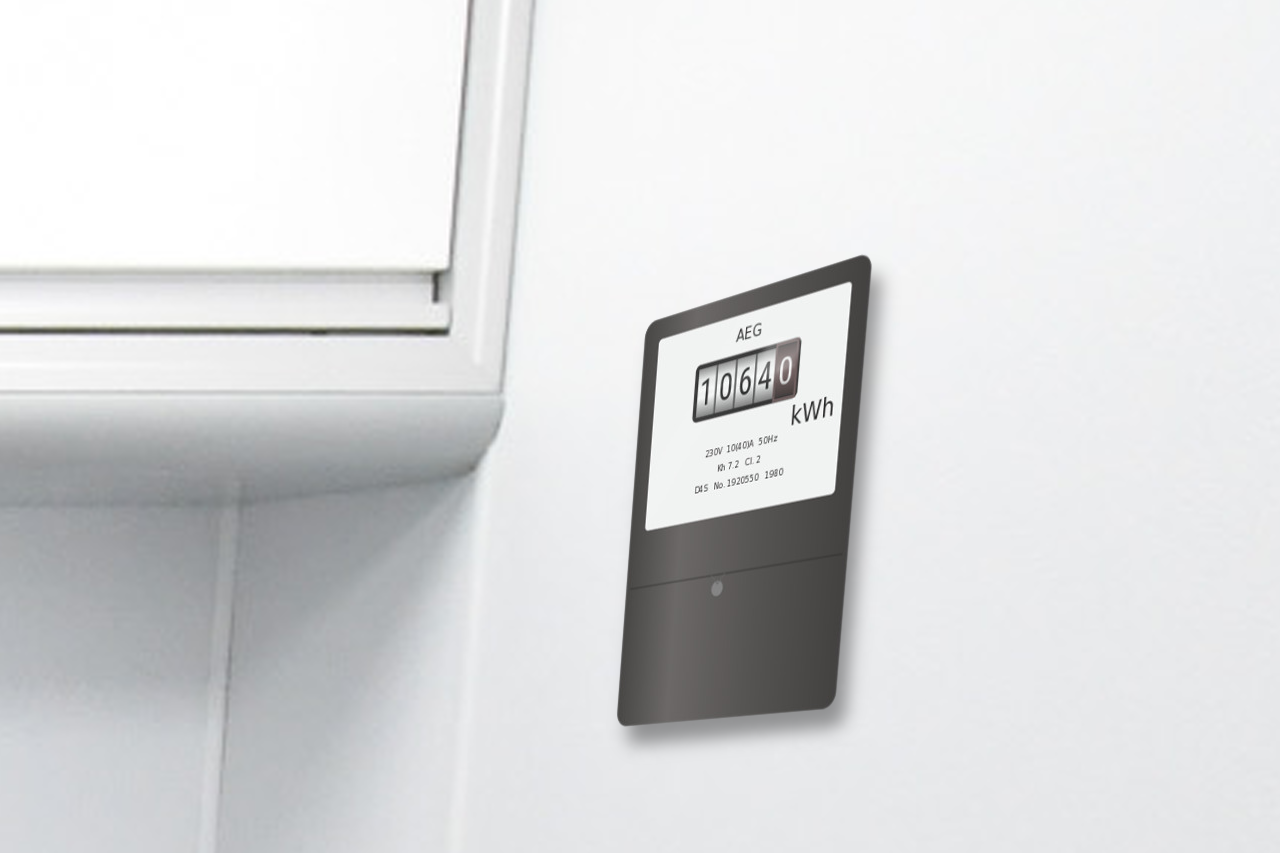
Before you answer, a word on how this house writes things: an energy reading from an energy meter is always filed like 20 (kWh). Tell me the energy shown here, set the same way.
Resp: 1064.0 (kWh)
